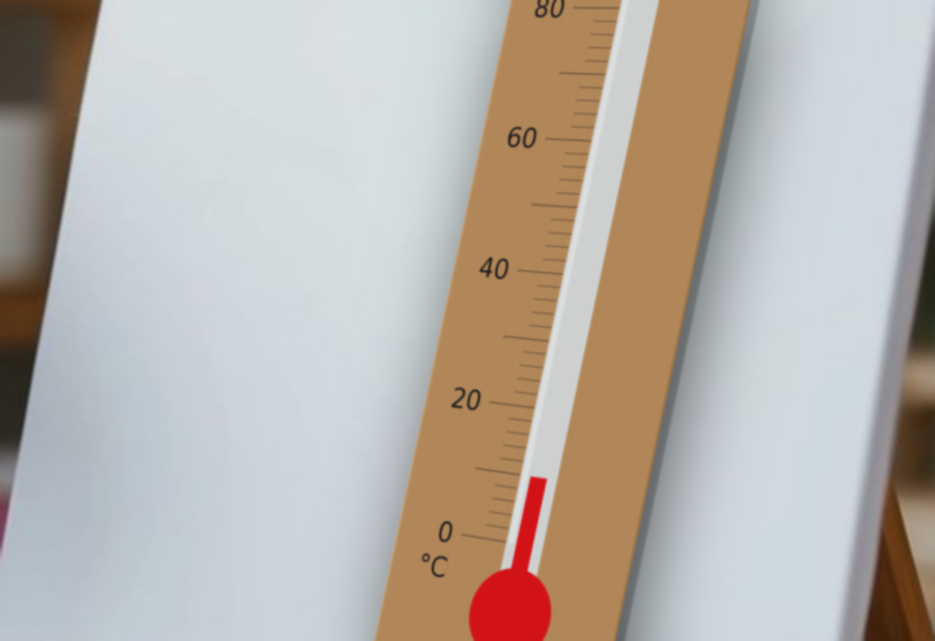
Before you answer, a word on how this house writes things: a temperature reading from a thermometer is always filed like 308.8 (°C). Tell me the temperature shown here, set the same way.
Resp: 10 (°C)
